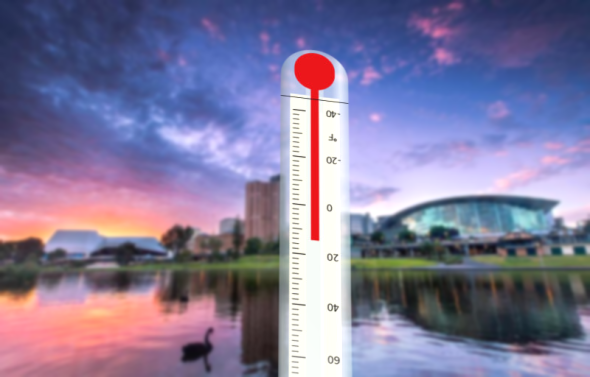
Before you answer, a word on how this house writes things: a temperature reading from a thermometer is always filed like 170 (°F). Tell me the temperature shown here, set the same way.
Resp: 14 (°F)
